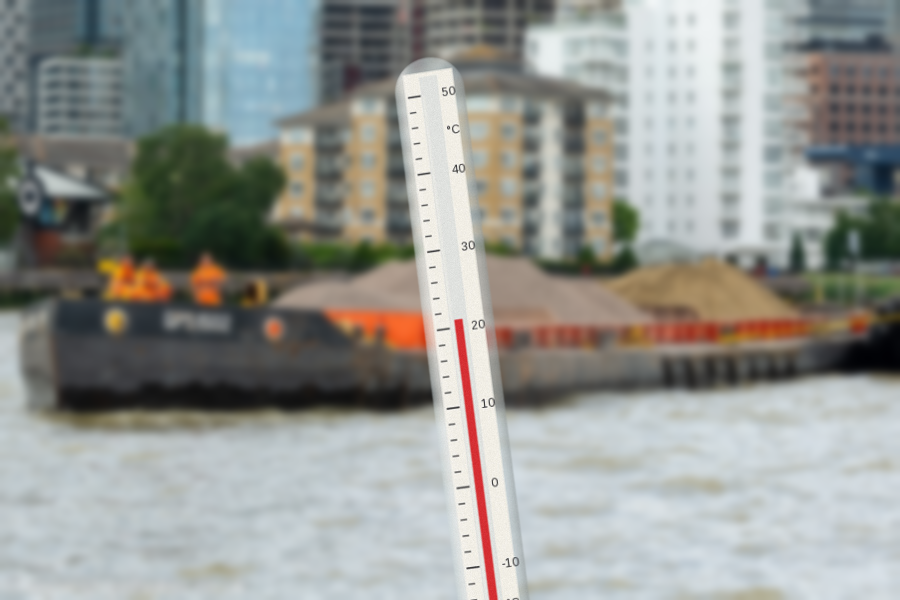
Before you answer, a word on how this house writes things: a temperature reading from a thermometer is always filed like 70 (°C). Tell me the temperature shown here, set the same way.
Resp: 21 (°C)
